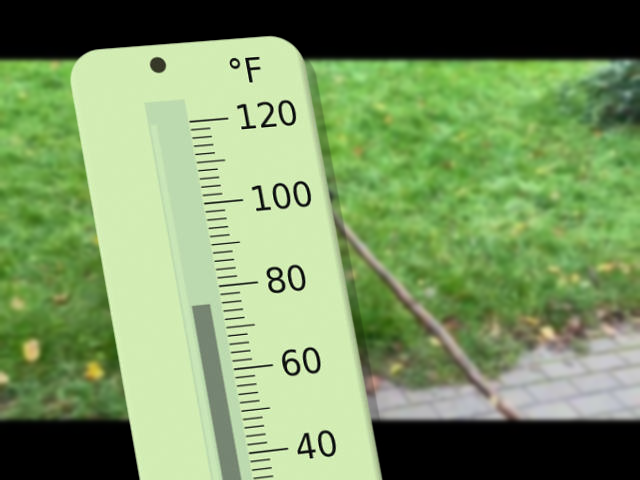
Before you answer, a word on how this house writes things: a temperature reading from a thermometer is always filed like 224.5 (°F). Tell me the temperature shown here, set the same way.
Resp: 76 (°F)
